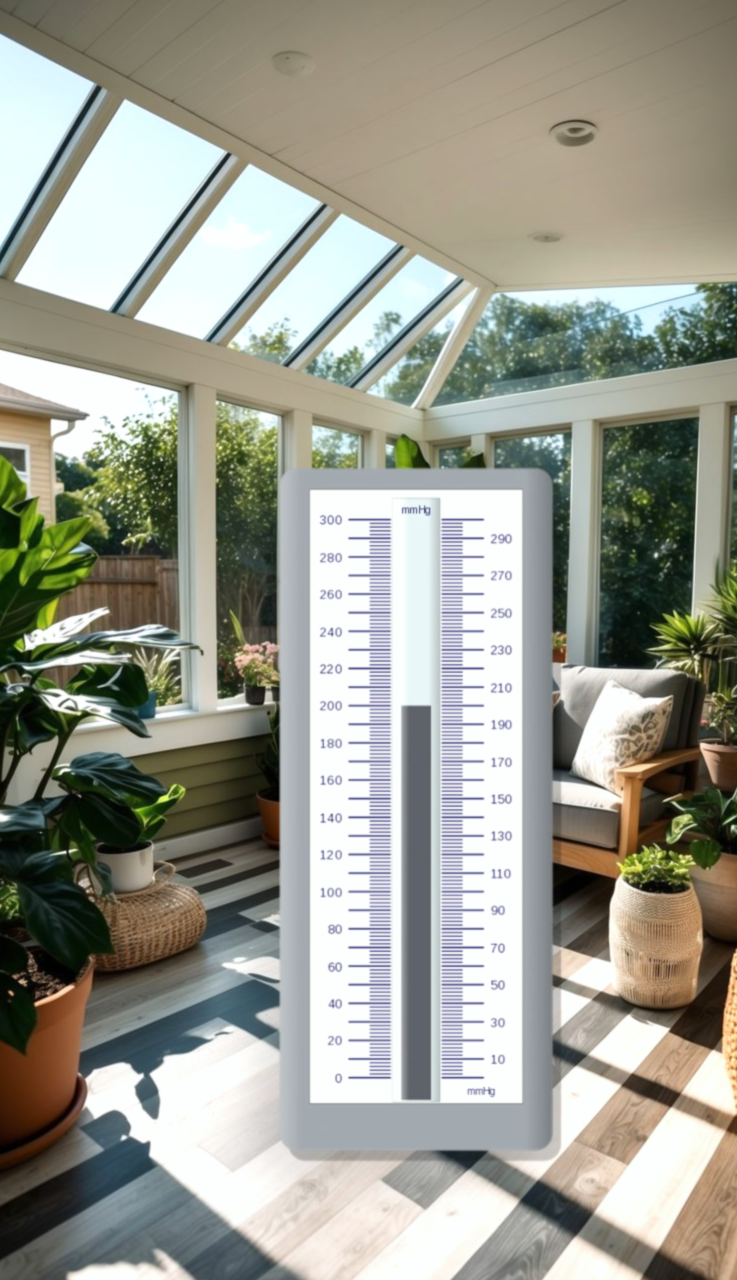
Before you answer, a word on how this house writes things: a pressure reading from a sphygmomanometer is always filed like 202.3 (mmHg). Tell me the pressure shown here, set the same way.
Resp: 200 (mmHg)
